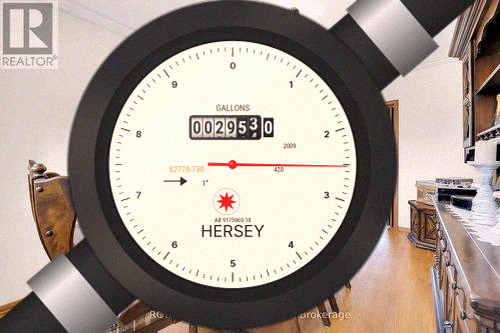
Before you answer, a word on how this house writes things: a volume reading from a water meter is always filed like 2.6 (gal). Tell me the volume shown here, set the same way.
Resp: 29532.5 (gal)
